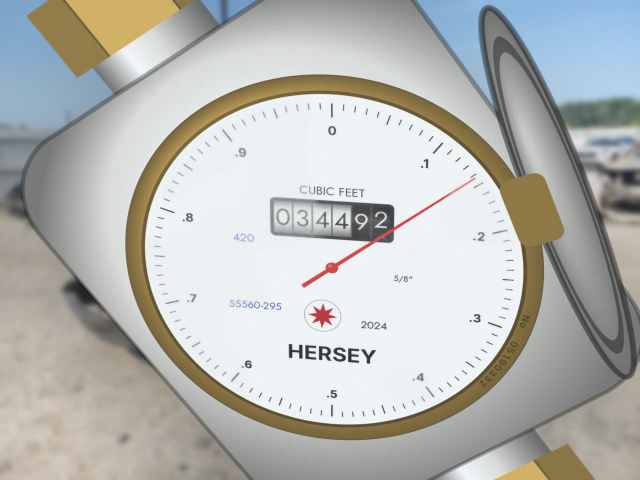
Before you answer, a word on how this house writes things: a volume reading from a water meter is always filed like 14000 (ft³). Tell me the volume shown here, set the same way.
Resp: 34492.14 (ft³)
